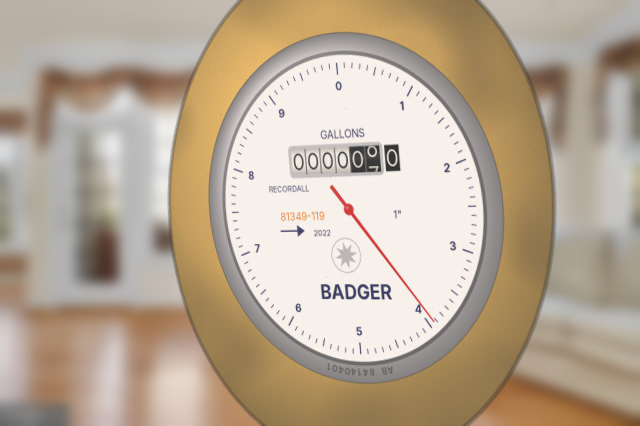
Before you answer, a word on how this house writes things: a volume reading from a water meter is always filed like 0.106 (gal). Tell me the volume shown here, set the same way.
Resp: 63.9 (gal)
